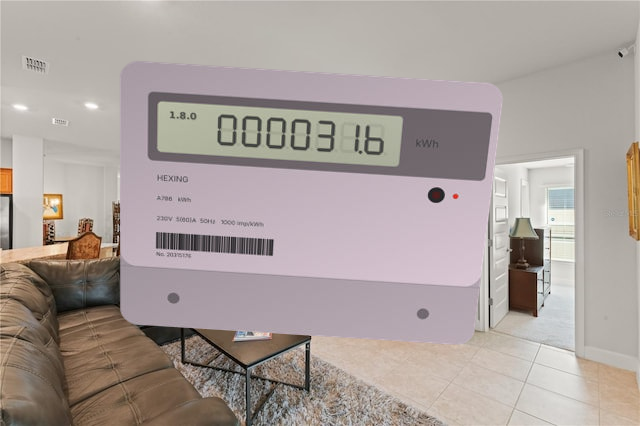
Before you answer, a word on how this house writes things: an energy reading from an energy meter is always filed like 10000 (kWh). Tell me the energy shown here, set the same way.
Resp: 31.6 (kWh)
